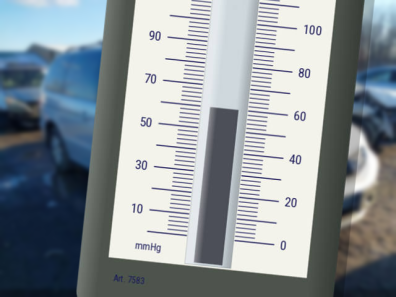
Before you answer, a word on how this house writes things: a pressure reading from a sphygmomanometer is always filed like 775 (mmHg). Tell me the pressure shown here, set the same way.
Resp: 60 (mmHg)
